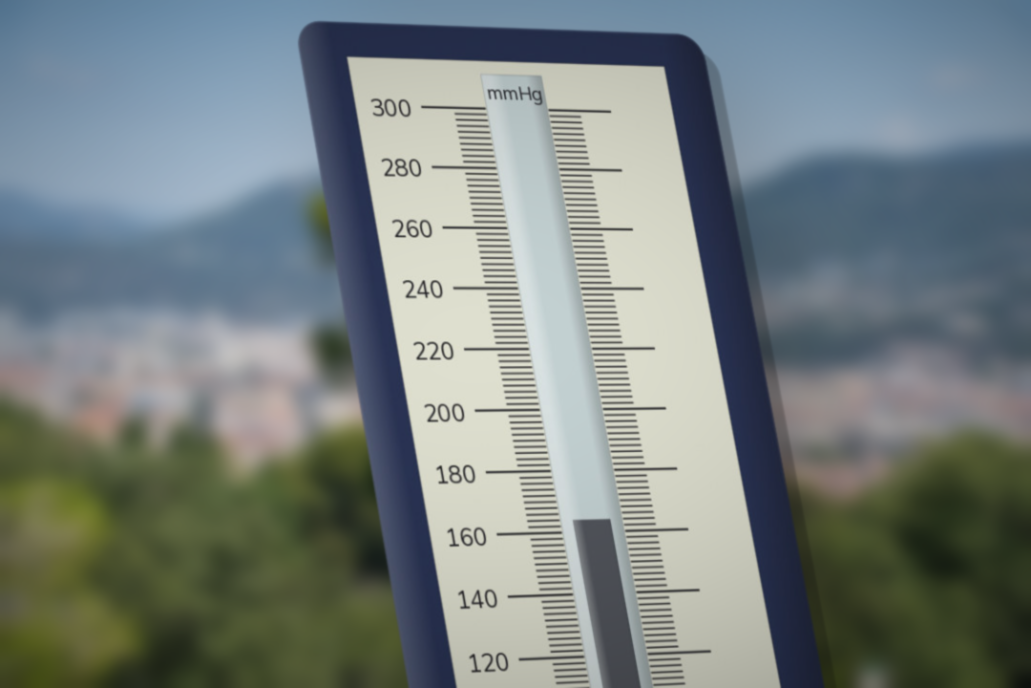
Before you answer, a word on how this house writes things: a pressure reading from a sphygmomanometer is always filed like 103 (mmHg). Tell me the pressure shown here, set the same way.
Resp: 164 (mmHg)
